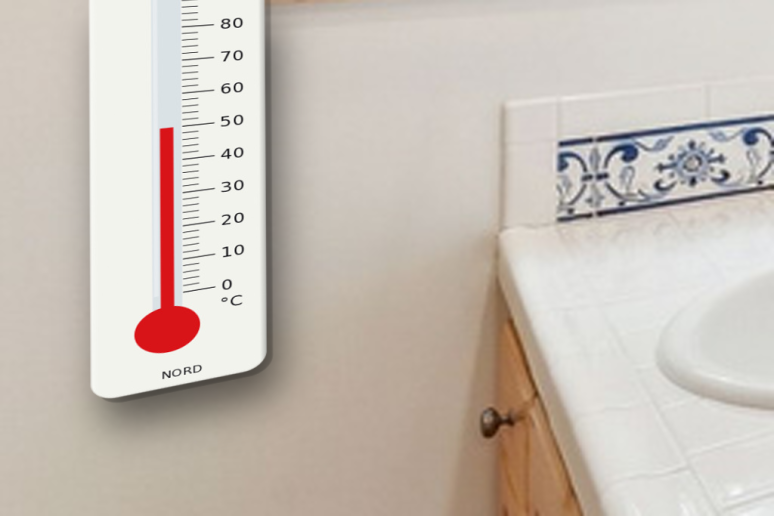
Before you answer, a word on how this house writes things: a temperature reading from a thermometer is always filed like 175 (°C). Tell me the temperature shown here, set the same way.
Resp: 50 (°C)
